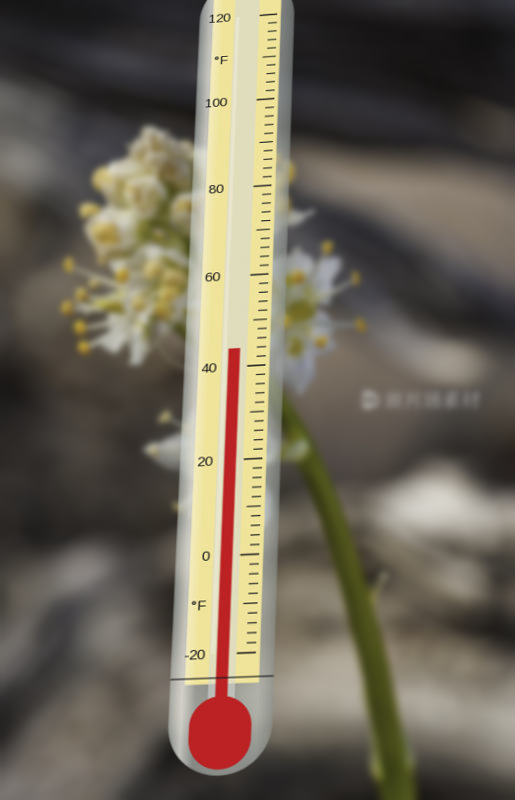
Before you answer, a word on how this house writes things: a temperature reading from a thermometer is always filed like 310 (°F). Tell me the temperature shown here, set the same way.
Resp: 44 (°F)
